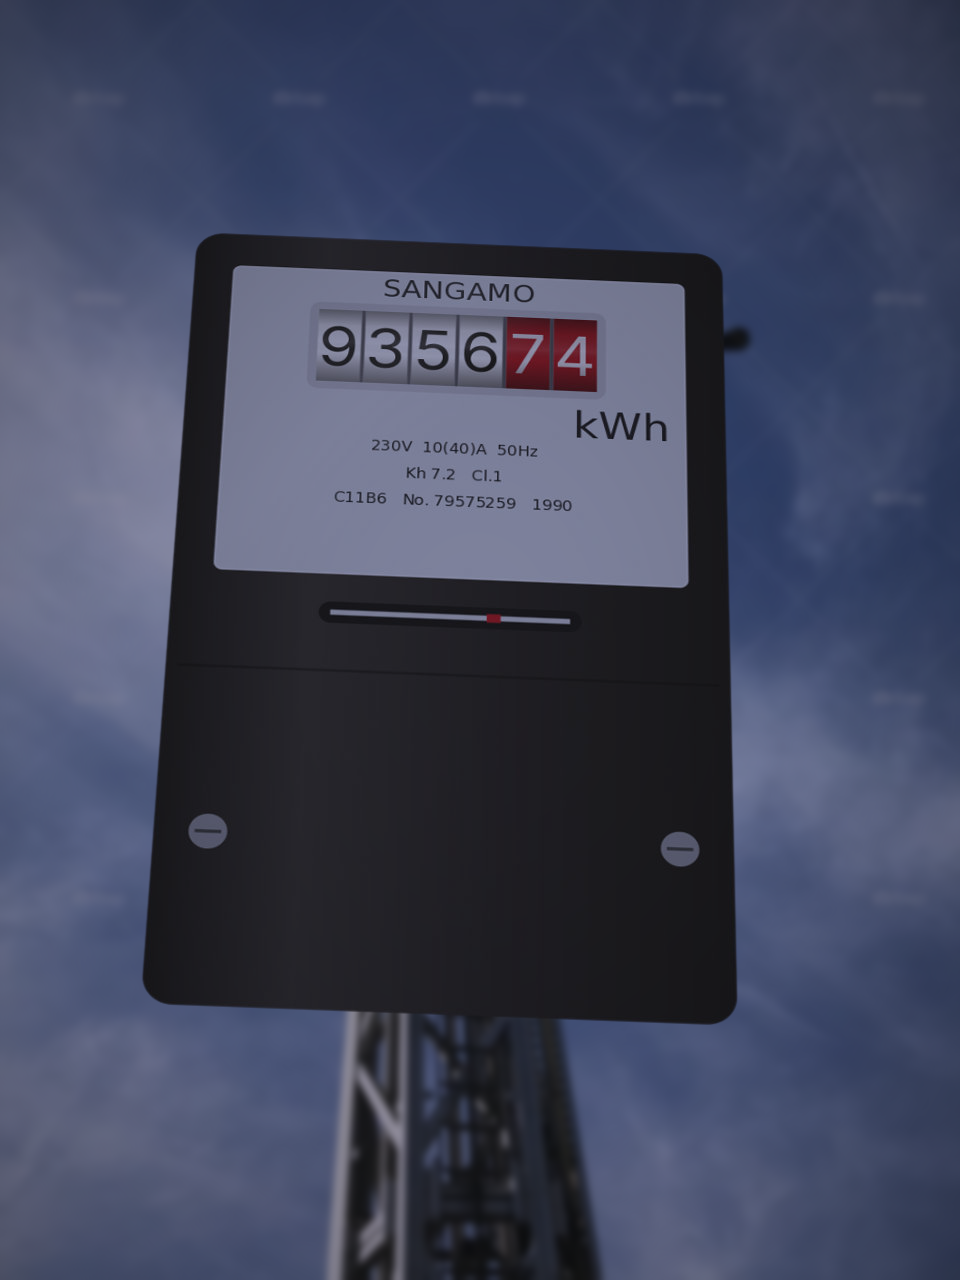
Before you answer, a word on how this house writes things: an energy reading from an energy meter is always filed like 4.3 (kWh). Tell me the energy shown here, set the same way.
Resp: 9356.74 (kWh)
